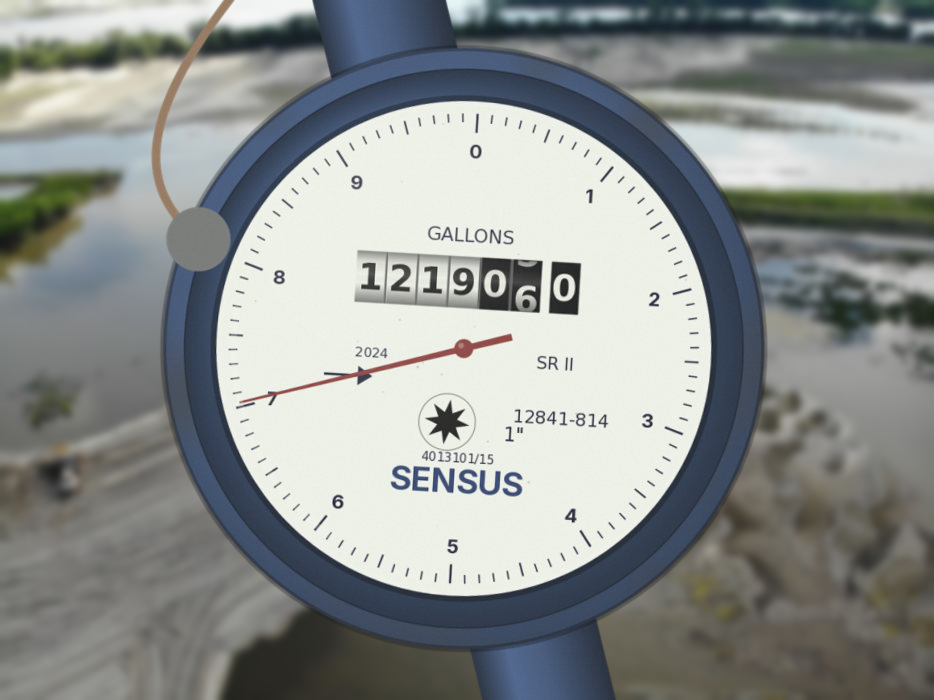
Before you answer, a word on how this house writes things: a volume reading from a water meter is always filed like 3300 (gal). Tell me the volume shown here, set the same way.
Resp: 1219057.0 (gal)
